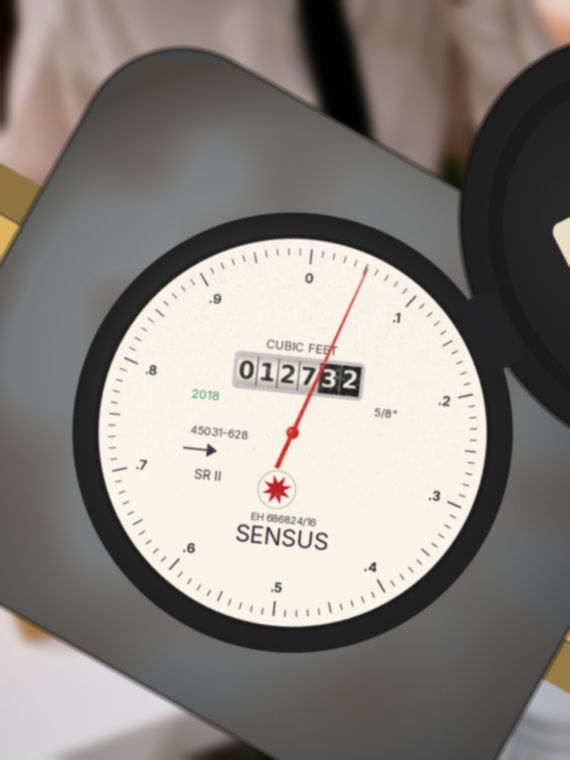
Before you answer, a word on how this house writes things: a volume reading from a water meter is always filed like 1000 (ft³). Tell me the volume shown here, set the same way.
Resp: 12732.05 (ft³)
